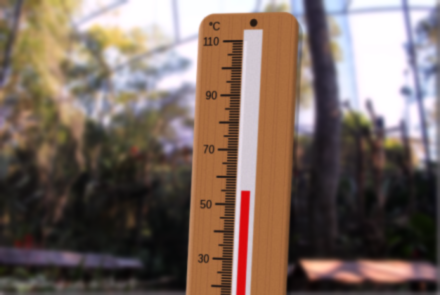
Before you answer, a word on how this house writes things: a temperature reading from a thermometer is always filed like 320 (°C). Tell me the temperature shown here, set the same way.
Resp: 55 (°C)
